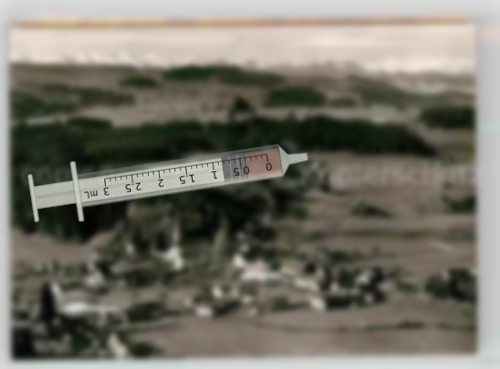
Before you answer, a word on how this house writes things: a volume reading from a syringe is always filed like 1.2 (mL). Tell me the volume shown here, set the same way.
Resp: 0.4 (mL)
